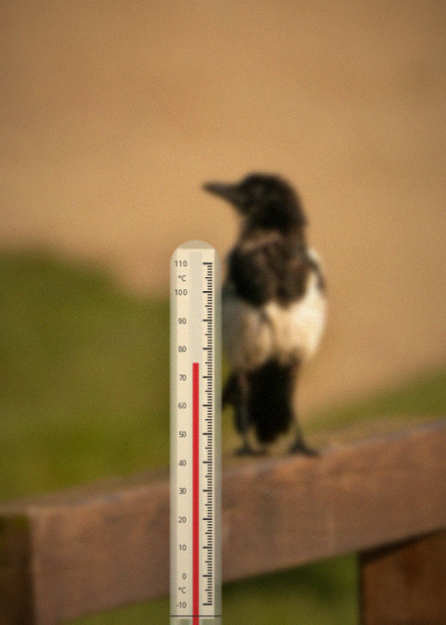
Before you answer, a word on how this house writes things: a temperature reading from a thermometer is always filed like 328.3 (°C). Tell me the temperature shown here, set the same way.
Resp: 75 (°C)
